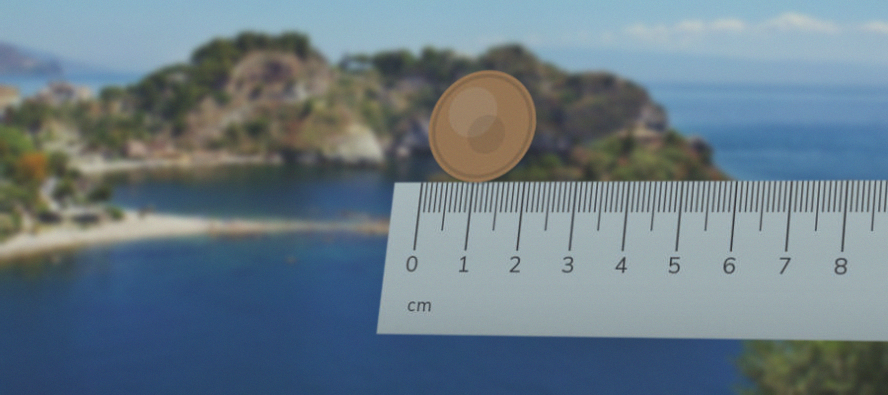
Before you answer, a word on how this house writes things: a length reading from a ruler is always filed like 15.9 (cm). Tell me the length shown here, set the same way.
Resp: 2.1 (cm)
